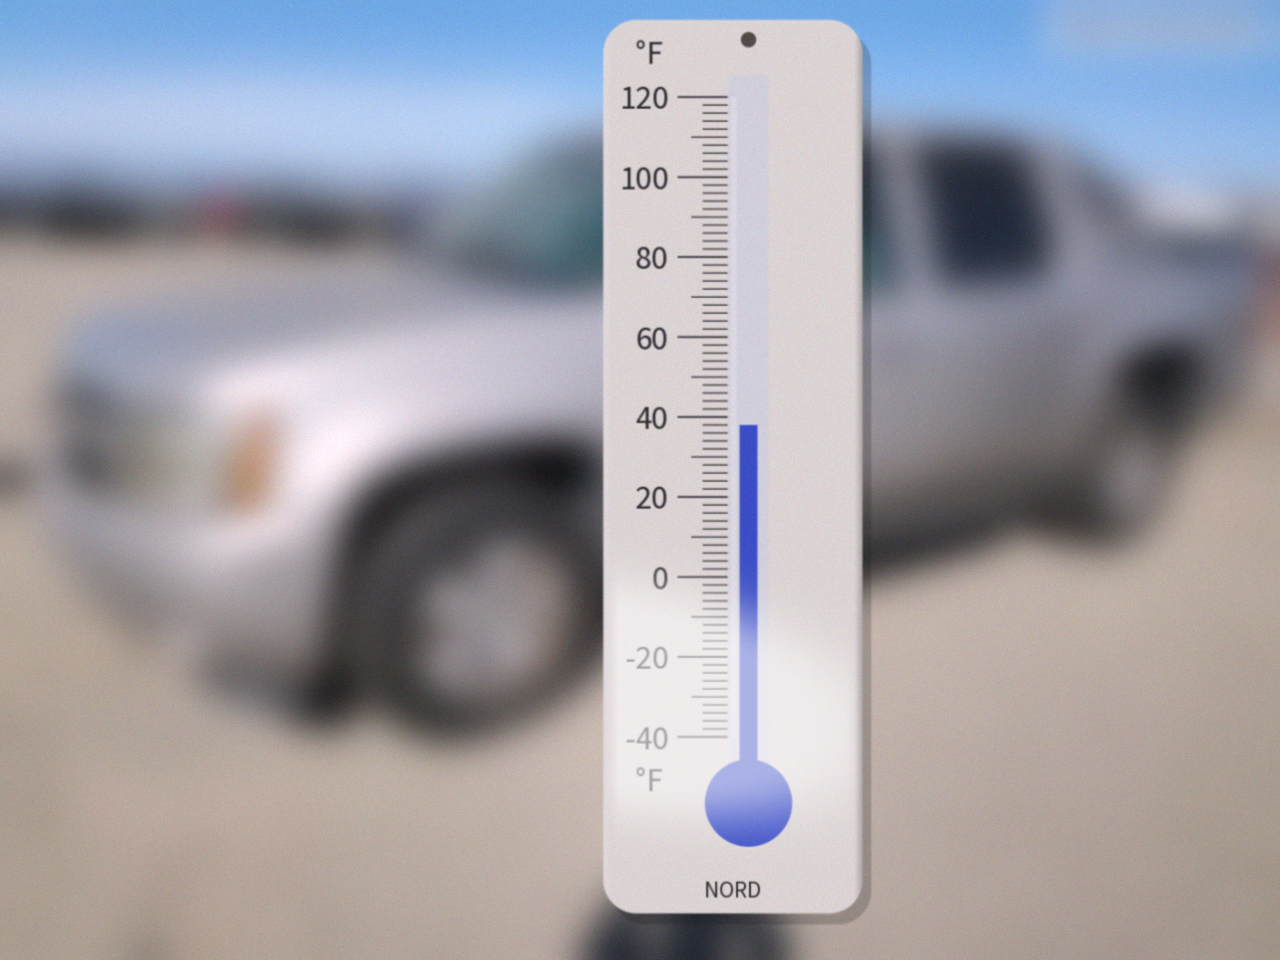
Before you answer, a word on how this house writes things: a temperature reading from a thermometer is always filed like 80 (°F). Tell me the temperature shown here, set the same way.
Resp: 38 (°F)
